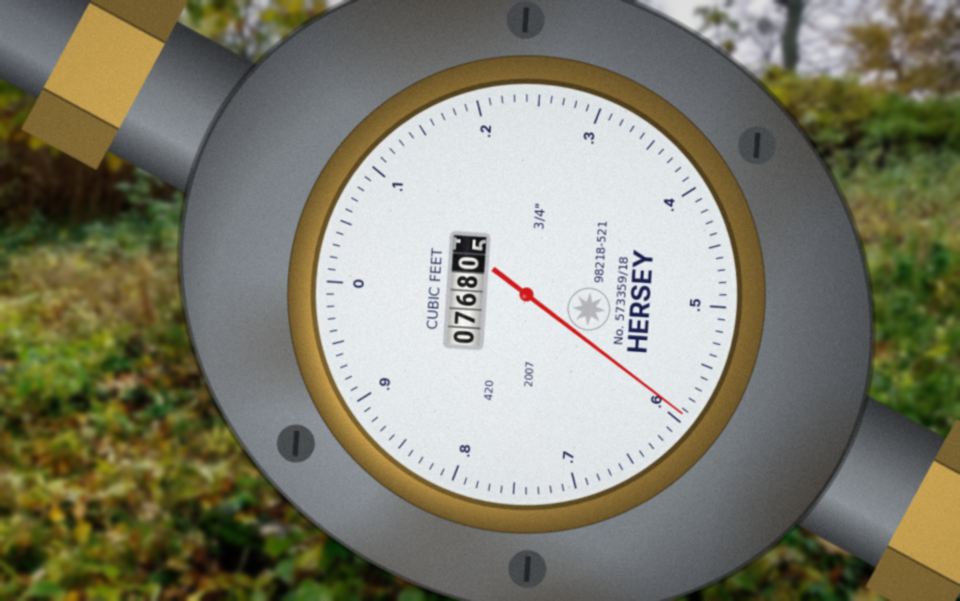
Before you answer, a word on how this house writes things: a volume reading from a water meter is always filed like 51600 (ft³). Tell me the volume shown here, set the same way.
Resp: 76804.59 (ft³)
